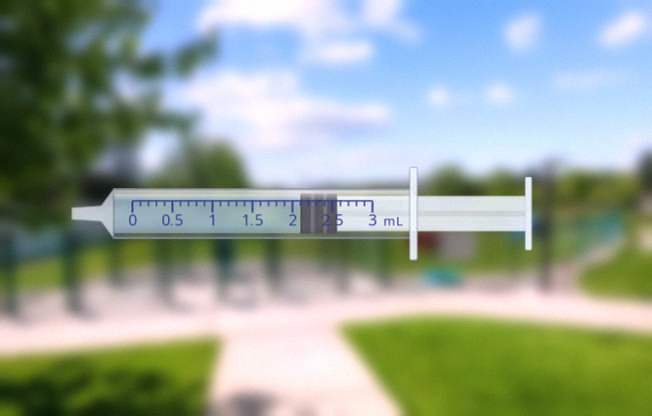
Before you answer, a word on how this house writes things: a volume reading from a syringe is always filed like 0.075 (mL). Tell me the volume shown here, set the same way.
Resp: 2.1 (mL)
